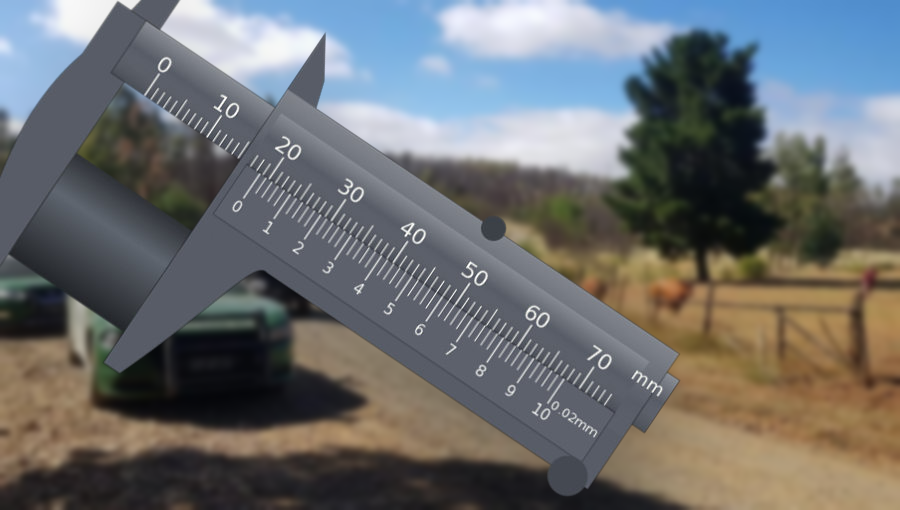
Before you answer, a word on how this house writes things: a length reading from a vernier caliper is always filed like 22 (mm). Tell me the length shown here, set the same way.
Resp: 18.6 (mm)
